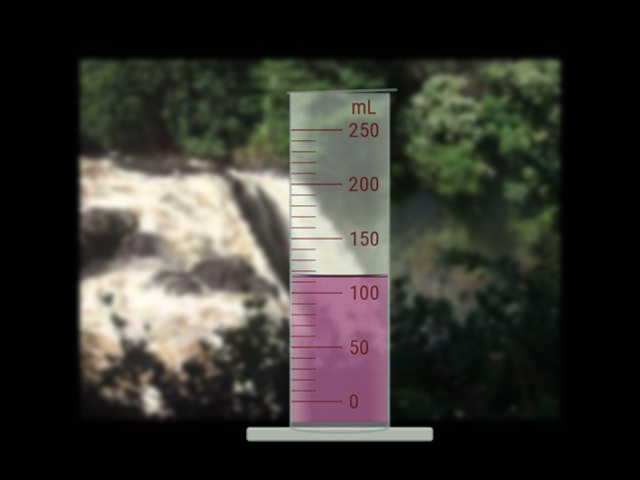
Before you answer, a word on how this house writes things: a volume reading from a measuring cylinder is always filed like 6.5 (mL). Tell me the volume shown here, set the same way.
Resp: 115 (mL)
